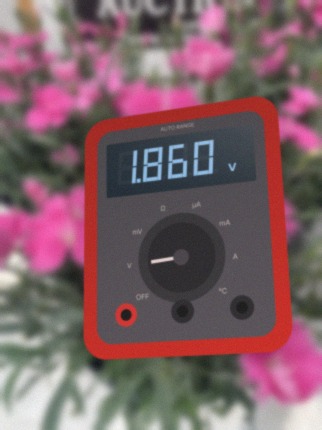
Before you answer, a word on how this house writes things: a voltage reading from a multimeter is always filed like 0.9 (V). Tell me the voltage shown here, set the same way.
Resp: 1.860 (V)
